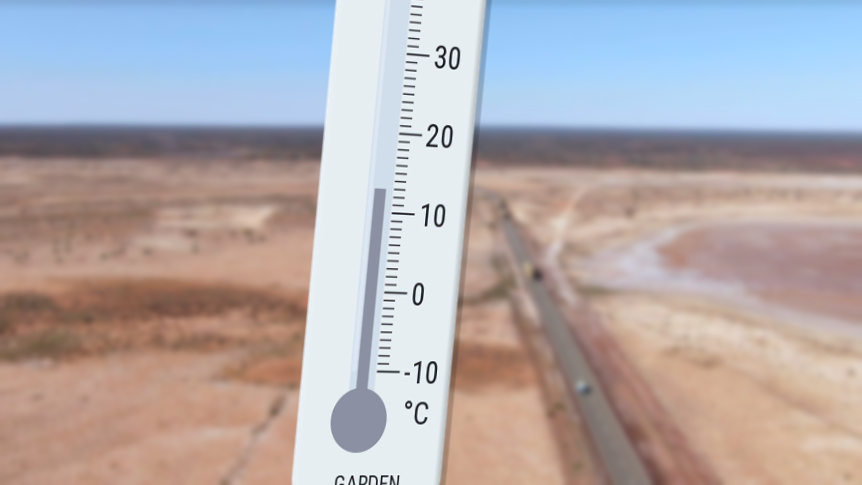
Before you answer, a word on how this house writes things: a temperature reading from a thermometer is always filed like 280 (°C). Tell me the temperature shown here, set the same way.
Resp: 13 (°C)
